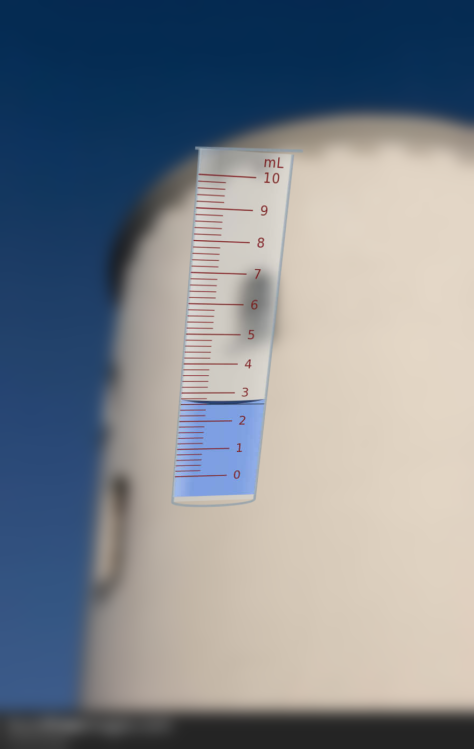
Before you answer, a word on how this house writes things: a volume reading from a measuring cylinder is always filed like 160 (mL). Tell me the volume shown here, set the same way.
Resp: 2.6 (mL)
